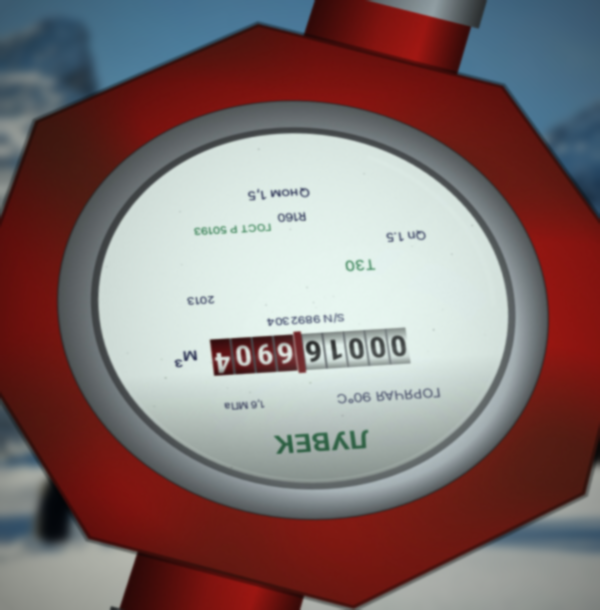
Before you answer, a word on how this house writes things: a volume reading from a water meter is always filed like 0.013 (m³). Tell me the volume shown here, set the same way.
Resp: 16.6904 (m³)
